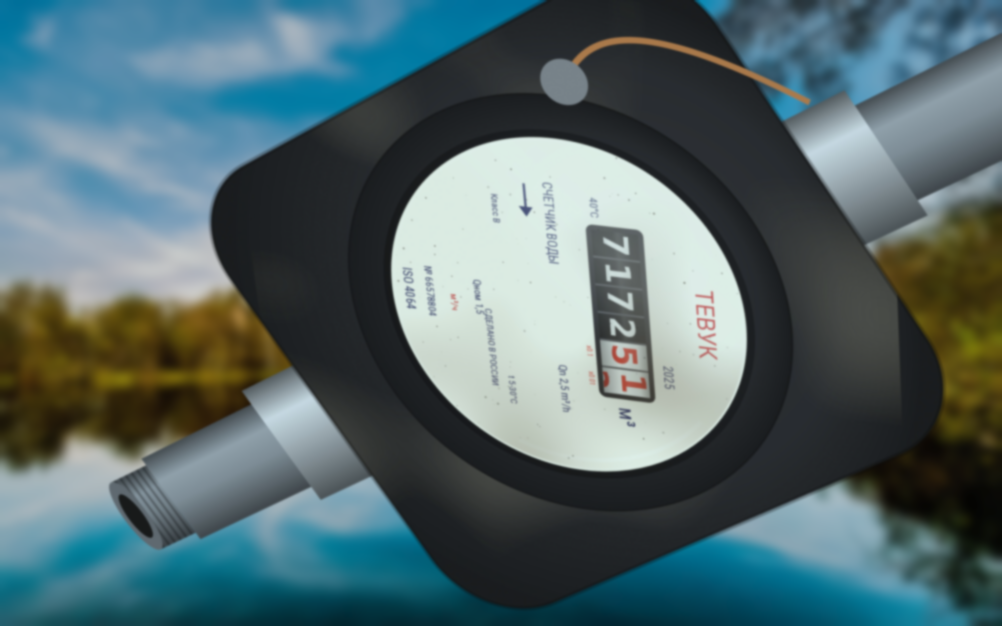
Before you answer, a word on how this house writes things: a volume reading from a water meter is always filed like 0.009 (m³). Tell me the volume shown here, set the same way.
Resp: 7172.51 (m³)
